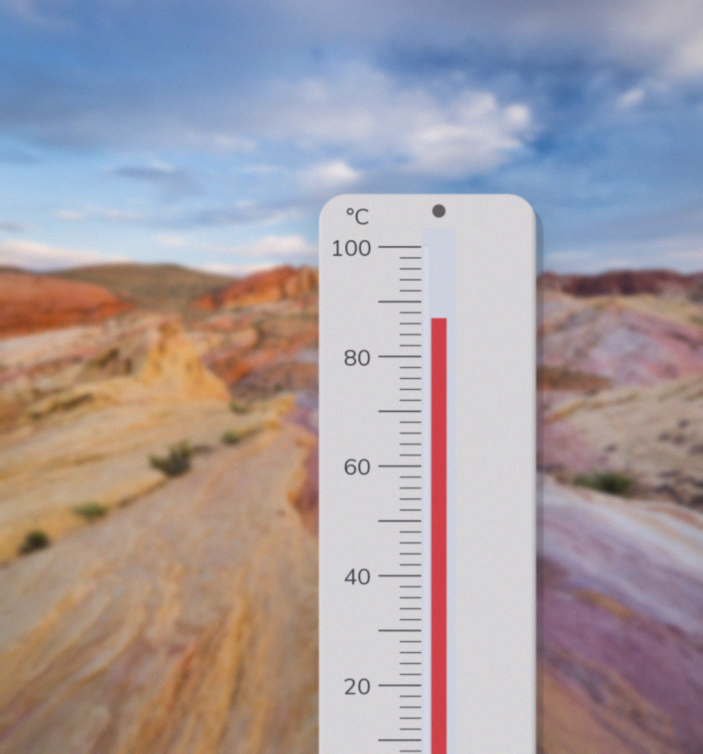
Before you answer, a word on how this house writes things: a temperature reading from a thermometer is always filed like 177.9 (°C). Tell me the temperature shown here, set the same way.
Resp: 87 (°C)
